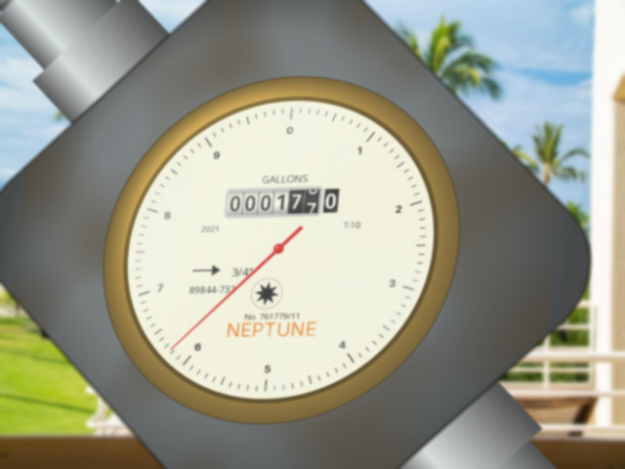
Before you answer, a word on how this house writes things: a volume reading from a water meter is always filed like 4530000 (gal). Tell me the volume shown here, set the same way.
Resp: 1766.2 (gal)
